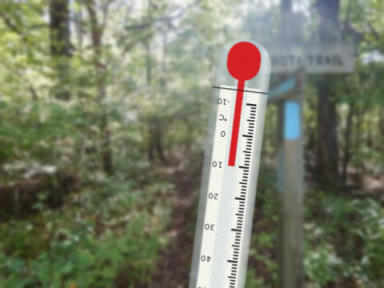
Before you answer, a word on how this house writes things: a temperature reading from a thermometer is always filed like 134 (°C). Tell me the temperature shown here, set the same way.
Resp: 10 (°C)
